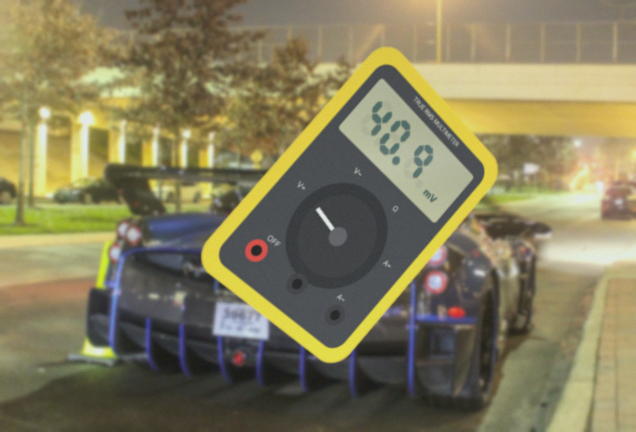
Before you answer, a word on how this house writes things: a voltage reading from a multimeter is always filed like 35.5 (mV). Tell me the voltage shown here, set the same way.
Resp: 40.9 (mV)
